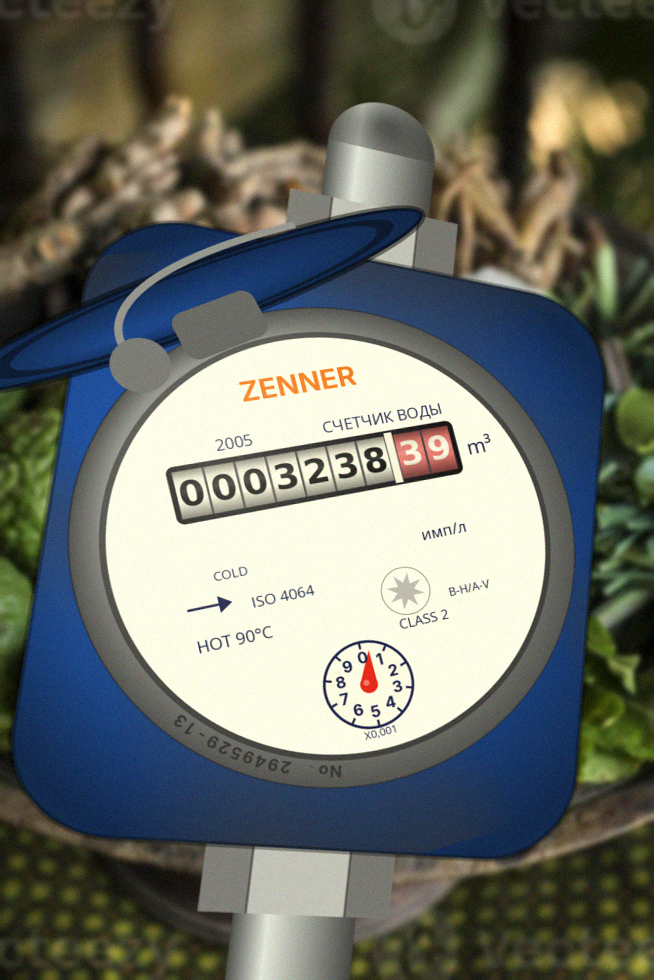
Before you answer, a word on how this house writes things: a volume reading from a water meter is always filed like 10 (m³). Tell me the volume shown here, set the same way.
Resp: 3238.390 (m³)
